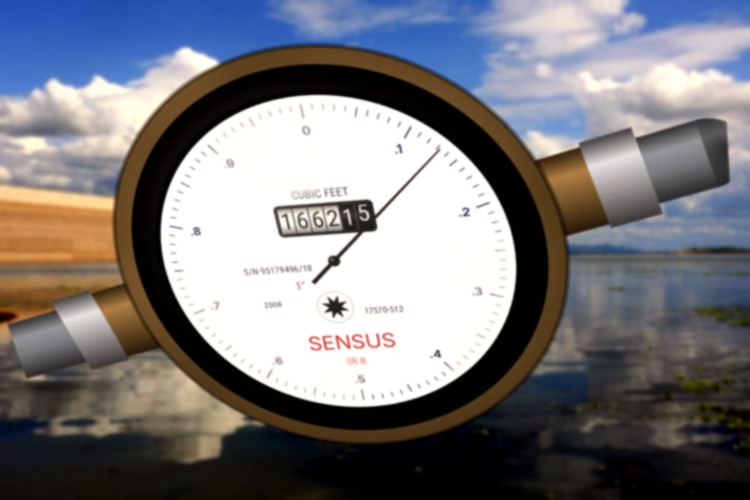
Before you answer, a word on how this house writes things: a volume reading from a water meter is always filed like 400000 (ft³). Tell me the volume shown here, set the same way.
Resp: 166215.13 (ft³)
